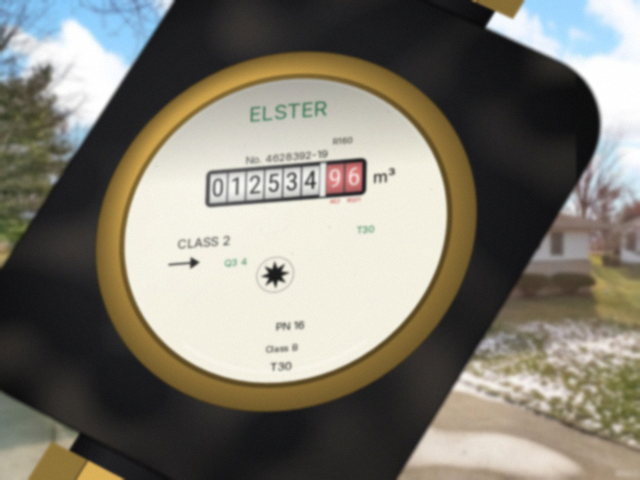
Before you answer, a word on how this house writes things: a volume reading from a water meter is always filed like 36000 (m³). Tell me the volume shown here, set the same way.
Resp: 12534.96 (m³)
